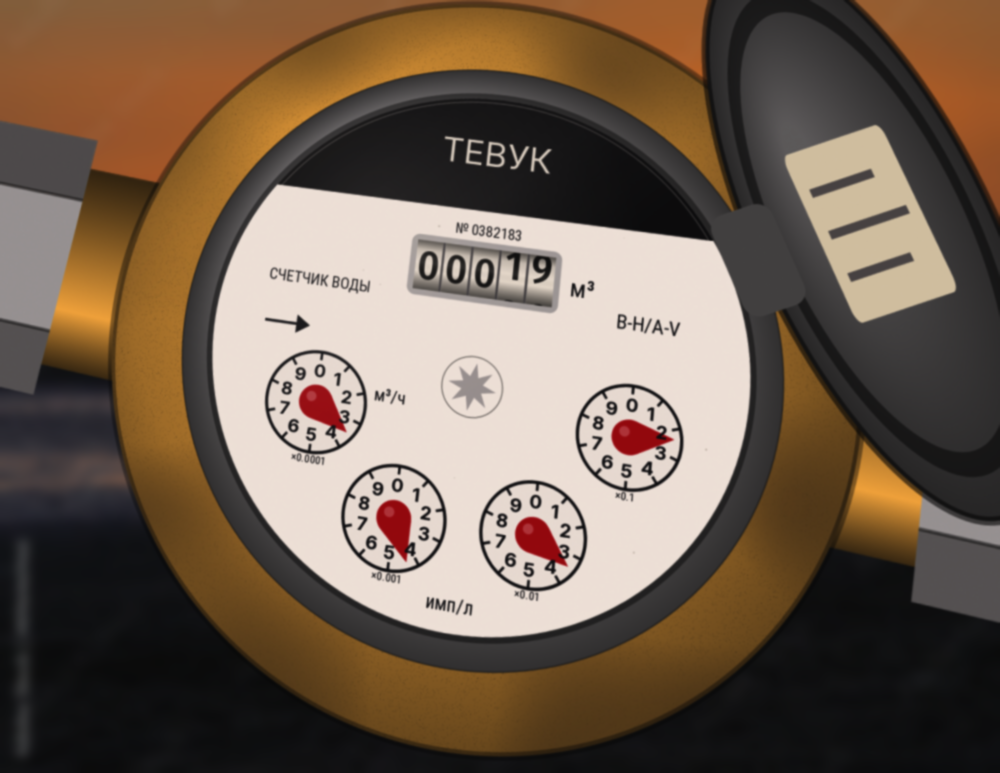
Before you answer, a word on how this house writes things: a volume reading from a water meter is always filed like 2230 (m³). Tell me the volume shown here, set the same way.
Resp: 19.2343 (m³)
